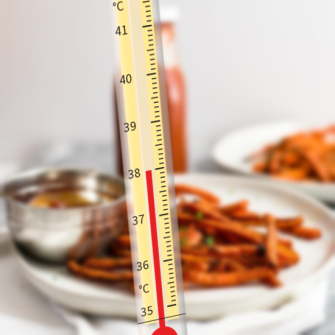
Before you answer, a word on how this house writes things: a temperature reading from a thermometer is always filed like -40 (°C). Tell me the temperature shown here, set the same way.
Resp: 38 (°C)
